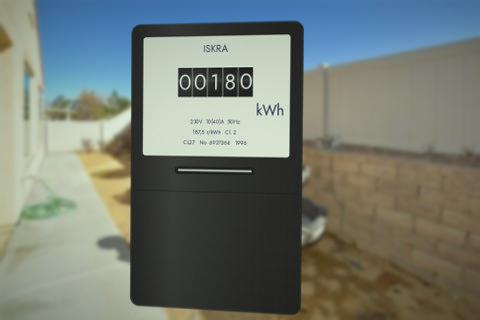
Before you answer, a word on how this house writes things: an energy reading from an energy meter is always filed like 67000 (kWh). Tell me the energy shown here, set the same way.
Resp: 180 (kWh)
